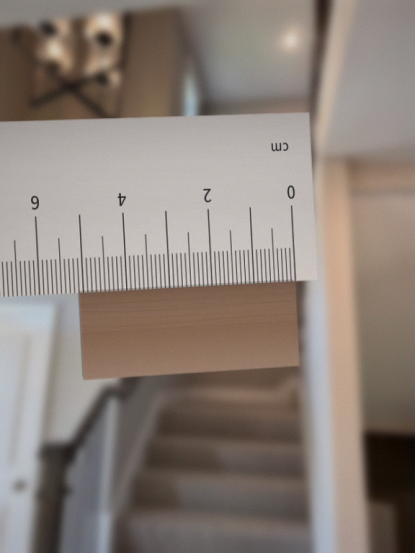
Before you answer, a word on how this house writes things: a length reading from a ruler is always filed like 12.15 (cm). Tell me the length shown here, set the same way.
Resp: 5.1 (cm)
